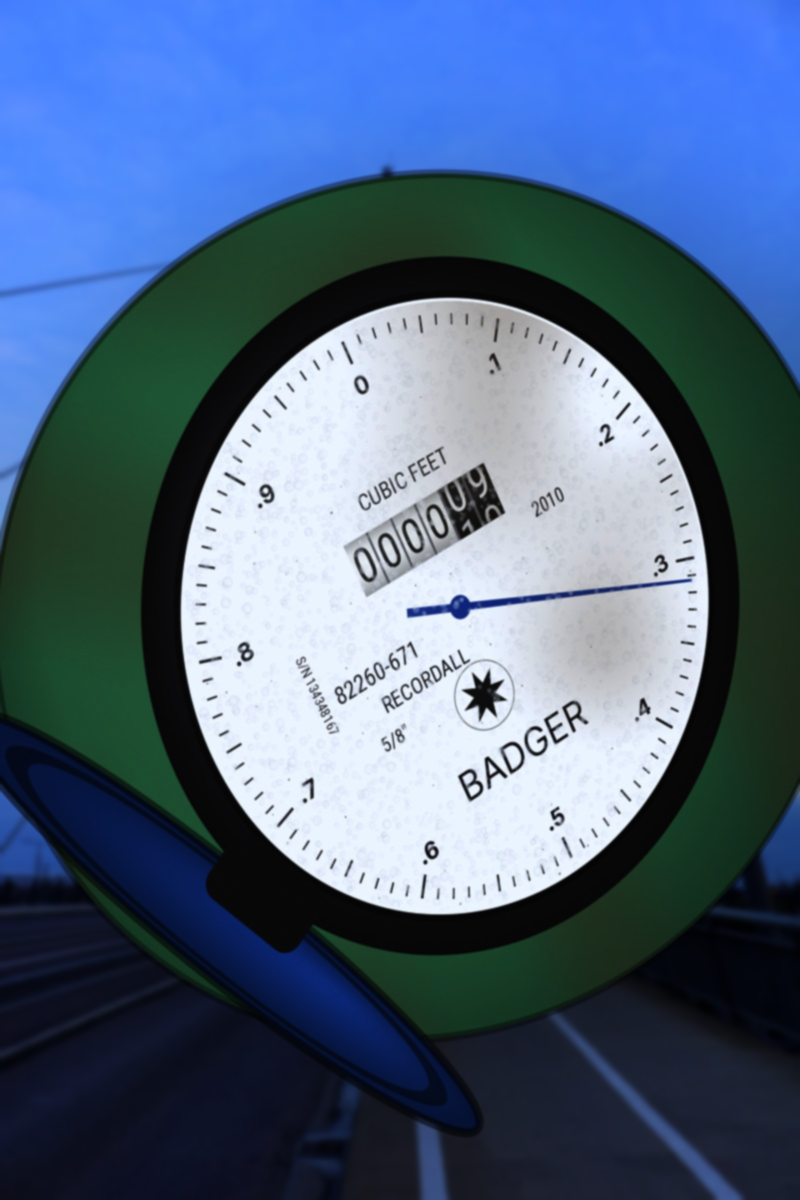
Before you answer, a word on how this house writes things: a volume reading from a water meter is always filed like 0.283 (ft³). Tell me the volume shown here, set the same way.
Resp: 9.31 (ft³)
